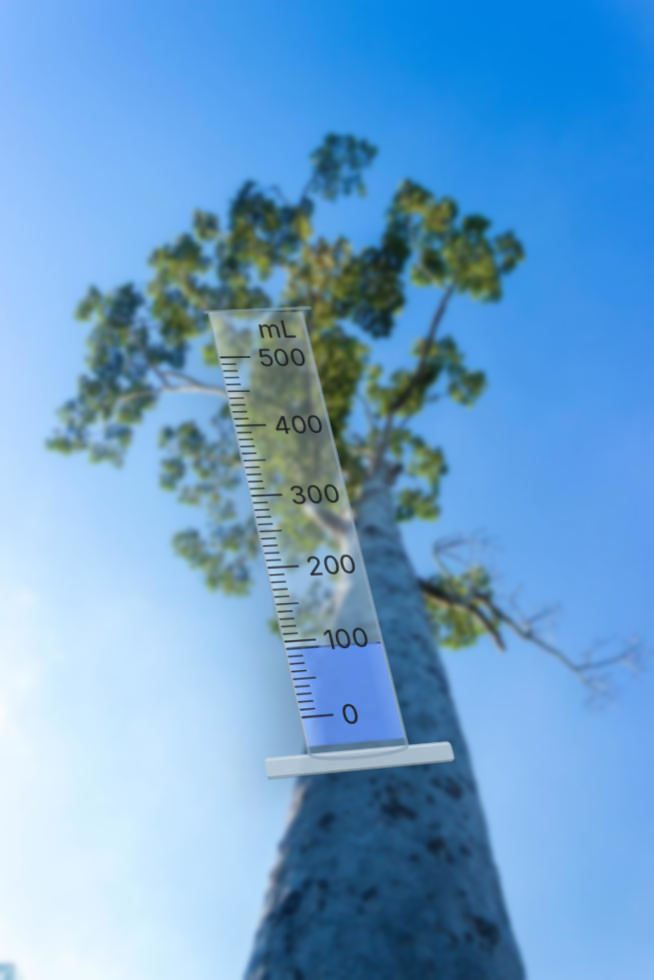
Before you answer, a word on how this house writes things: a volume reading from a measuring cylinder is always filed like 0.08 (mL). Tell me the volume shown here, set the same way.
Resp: 90 (mL)
